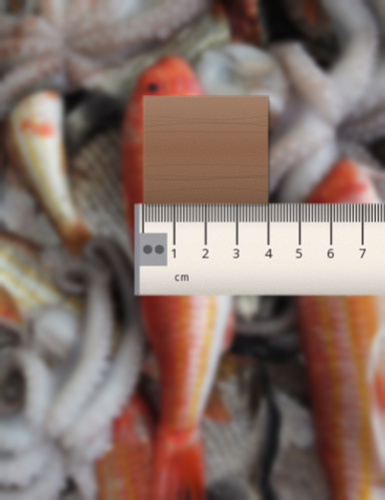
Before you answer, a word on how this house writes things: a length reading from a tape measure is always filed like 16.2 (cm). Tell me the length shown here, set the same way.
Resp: 4 (cm)
